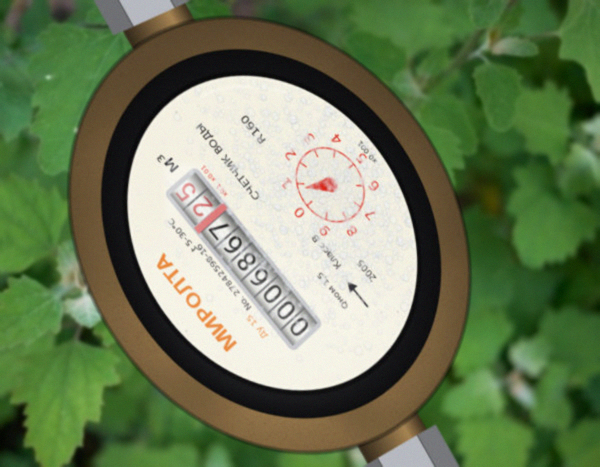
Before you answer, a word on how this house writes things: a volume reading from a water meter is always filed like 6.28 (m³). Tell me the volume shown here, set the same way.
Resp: 6867.250 (m³)
